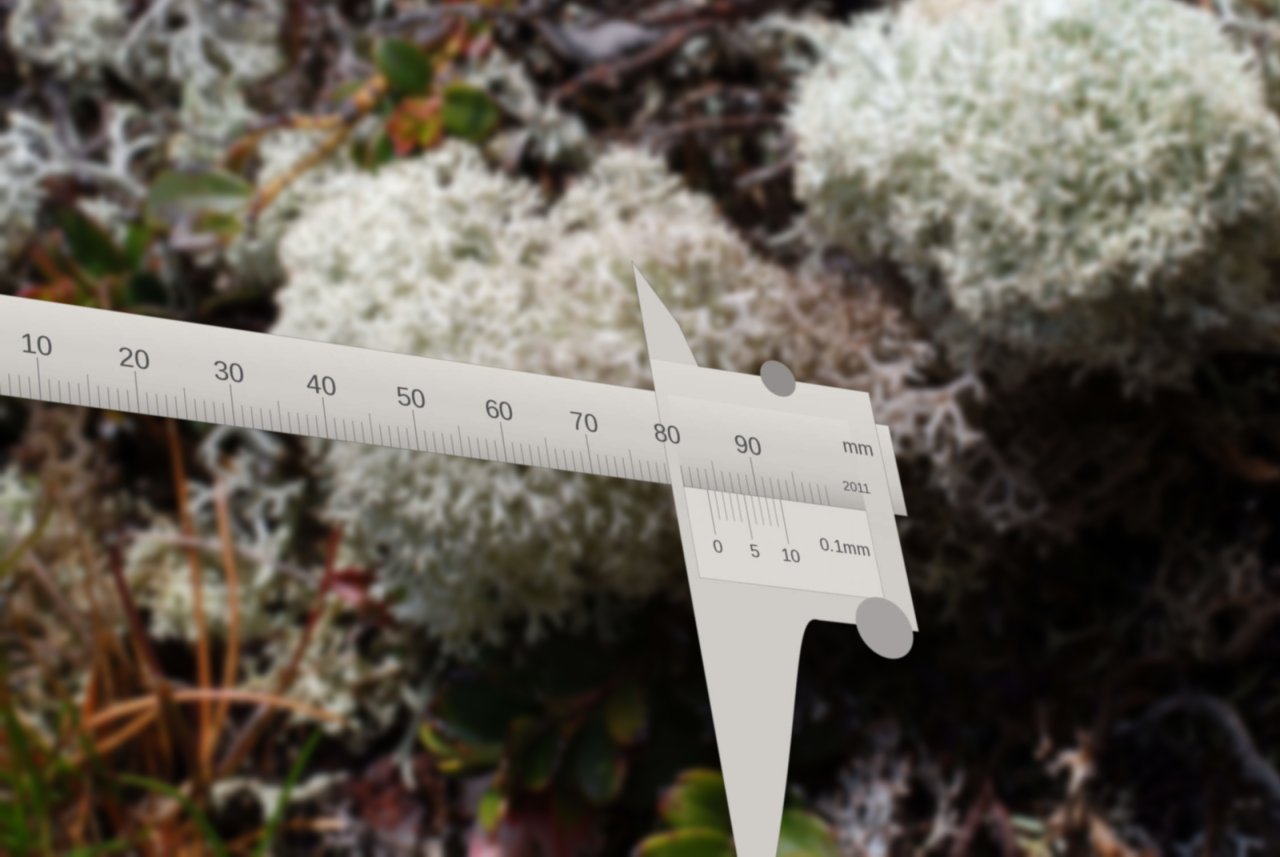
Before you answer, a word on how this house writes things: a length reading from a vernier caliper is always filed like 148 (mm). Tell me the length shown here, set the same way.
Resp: 83.8 (mm)
